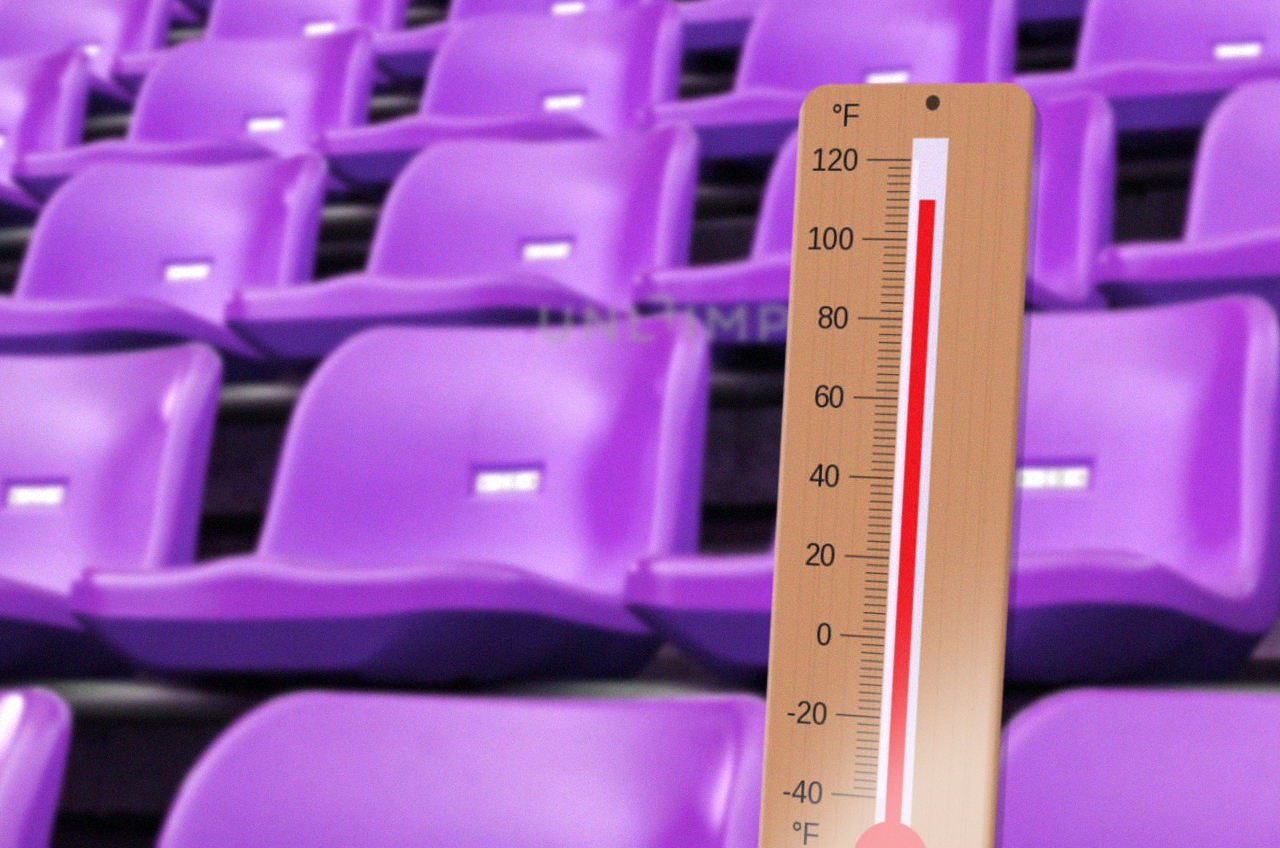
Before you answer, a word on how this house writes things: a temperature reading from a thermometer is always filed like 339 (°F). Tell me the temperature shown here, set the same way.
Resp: 110 (°F)
